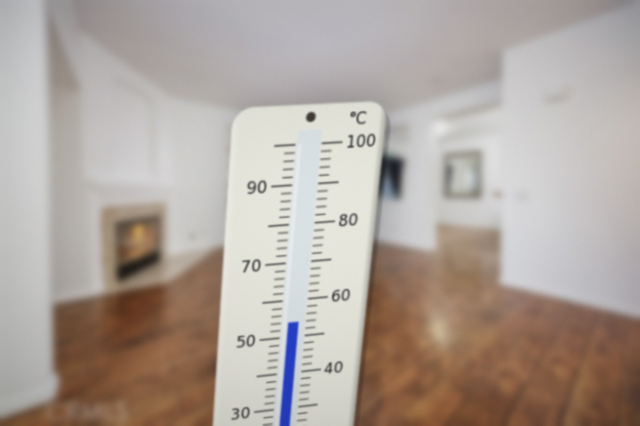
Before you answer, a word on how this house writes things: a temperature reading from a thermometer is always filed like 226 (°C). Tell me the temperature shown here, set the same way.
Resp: 54 (°C)
